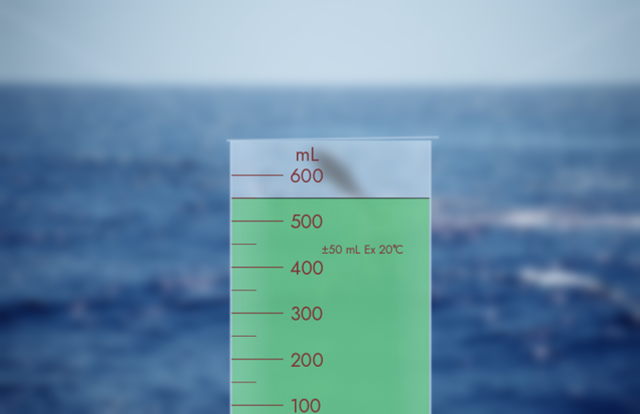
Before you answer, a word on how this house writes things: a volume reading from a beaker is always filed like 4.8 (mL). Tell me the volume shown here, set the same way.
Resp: 550 (mL)
